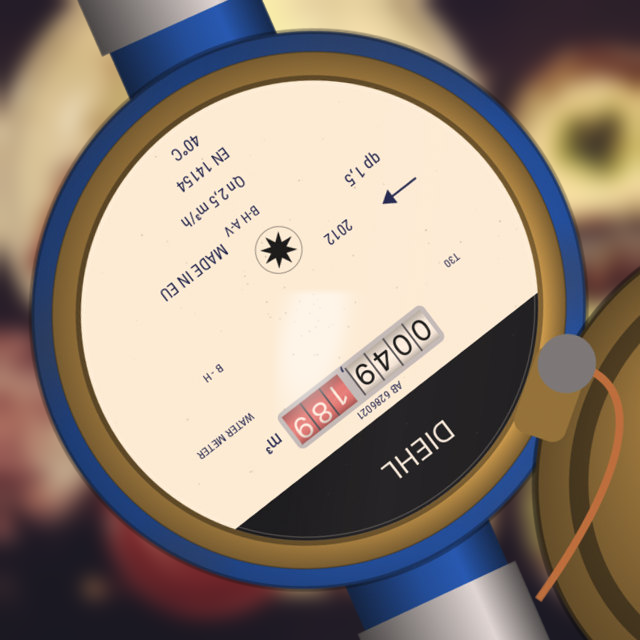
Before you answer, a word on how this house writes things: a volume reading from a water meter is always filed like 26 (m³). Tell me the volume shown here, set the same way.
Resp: 49.189 (m³)
